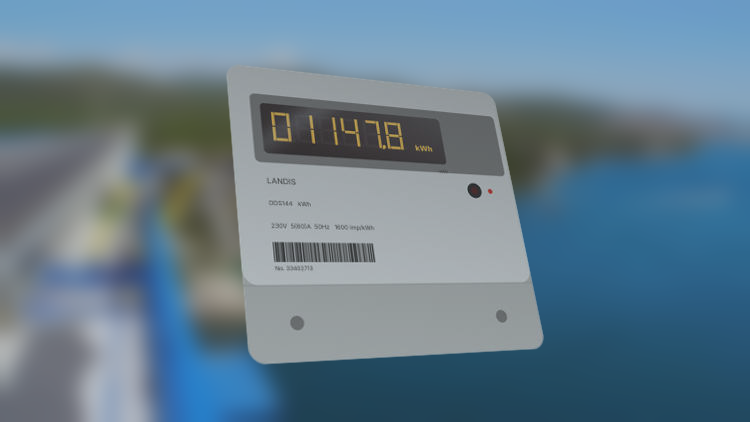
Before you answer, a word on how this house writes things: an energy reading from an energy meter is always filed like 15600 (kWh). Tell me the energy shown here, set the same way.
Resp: 1147.8 (kWh)
